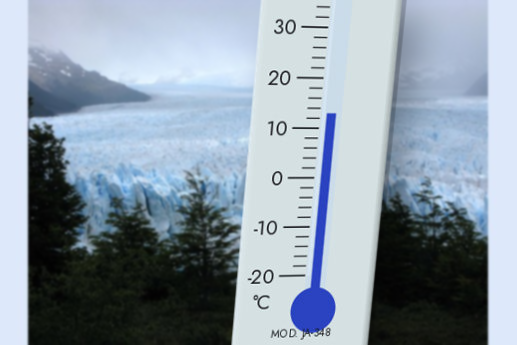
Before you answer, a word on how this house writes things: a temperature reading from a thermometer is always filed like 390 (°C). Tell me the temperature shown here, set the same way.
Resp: 13 (°C)
